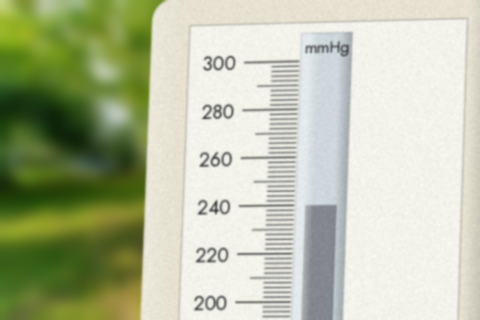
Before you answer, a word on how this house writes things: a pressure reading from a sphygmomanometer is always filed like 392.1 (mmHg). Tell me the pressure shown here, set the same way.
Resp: 240 (mmHg)
